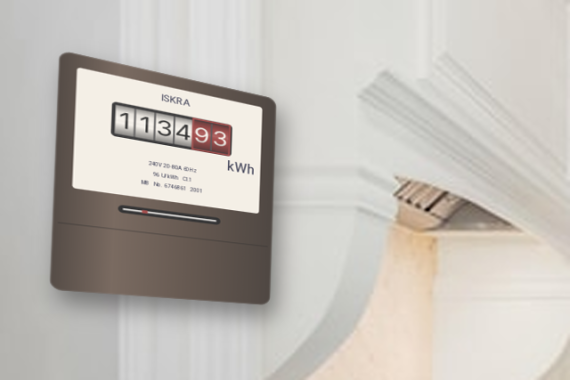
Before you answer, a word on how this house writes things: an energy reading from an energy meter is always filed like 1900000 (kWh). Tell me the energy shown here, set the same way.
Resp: 1134.93 (kWh)
